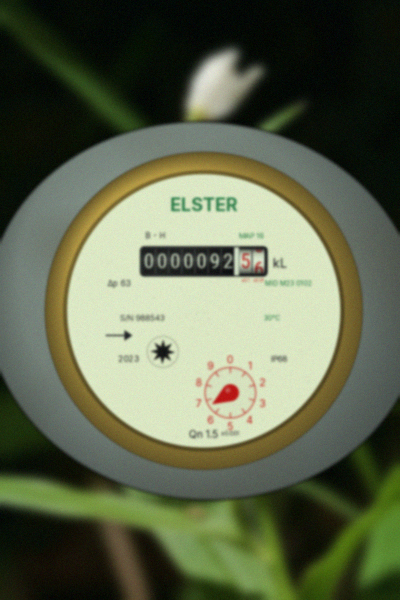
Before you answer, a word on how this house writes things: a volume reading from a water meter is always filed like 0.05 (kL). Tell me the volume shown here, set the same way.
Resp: 92.556 (kL)
